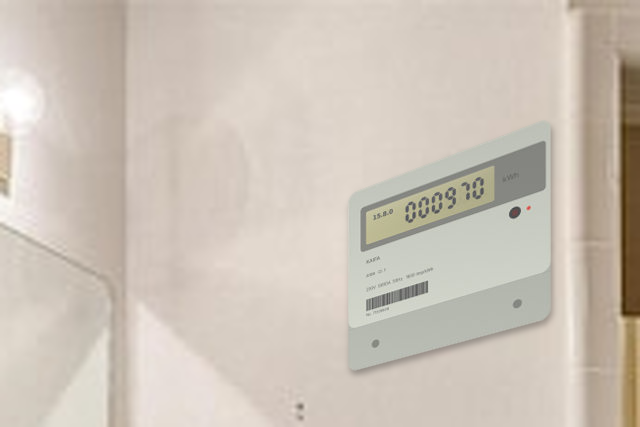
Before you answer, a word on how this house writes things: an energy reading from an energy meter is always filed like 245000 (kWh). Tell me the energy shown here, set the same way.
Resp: 970 (kWh)
